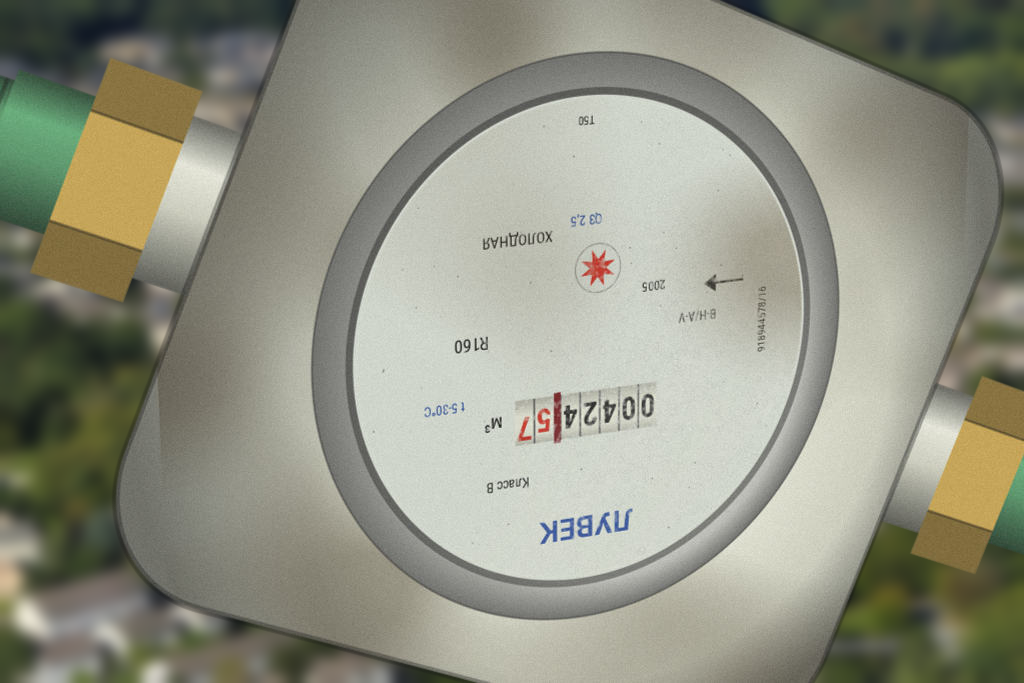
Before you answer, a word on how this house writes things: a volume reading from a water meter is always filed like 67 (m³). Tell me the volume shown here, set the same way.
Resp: 424.57 (m³)
